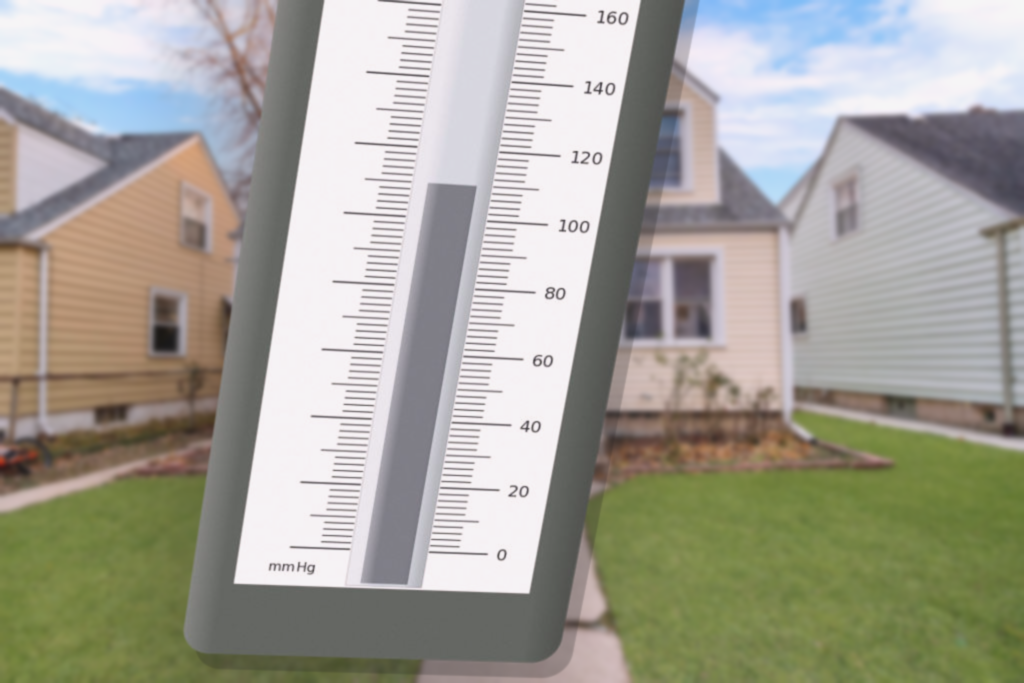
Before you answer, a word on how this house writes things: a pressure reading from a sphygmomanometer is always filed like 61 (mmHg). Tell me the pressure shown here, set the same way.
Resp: 110 (mmHg)
